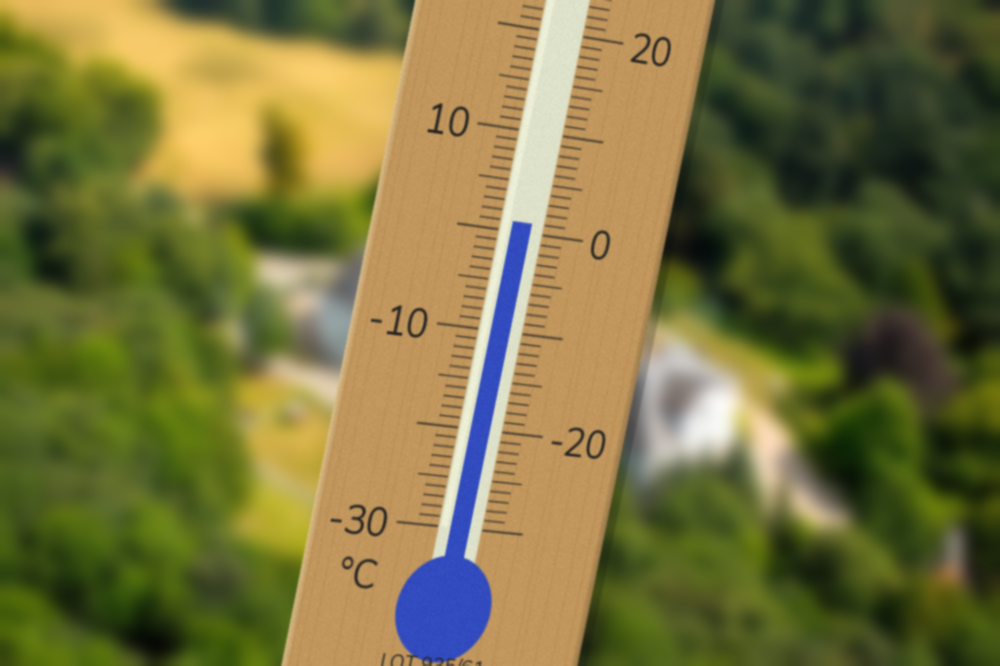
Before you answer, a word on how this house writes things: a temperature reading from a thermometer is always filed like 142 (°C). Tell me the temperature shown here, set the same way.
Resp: 1 (°C)
